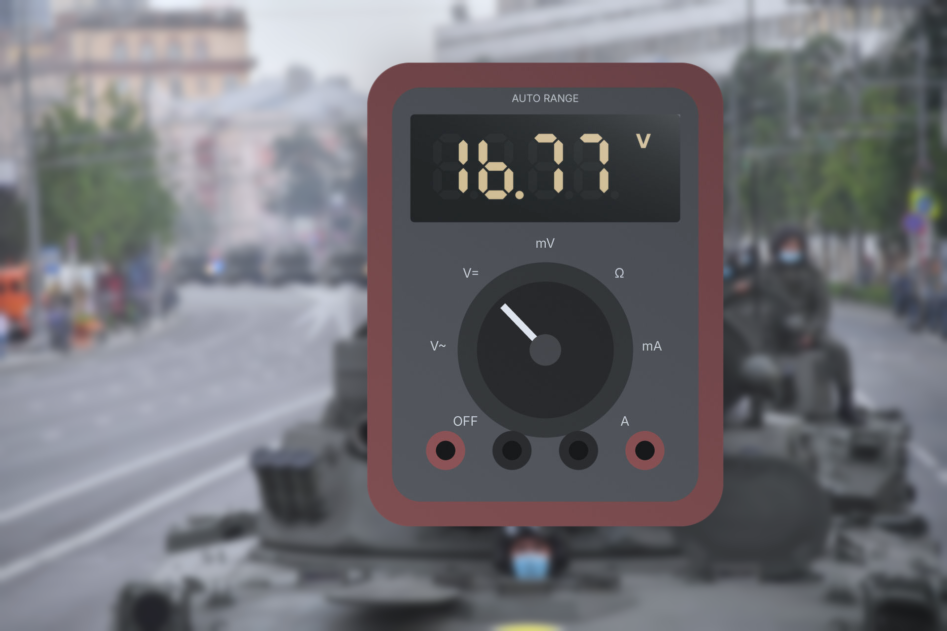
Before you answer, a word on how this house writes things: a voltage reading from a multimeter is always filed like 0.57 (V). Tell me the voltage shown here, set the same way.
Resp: 16.77 (V)
